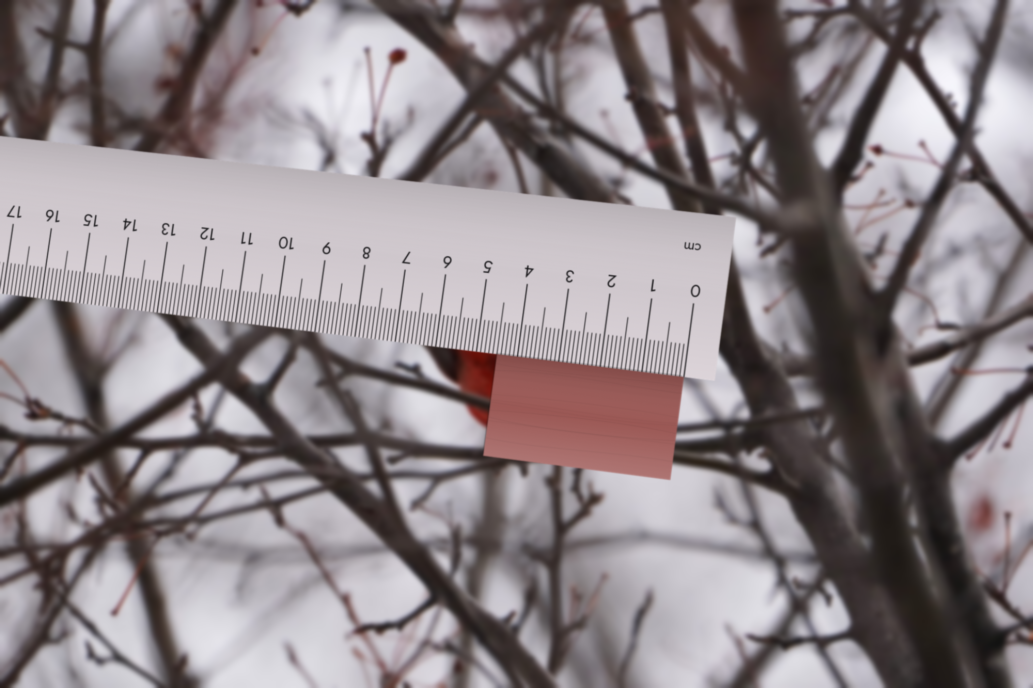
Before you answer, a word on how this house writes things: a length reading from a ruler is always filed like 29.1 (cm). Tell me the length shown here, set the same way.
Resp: 4.5 (cm)
